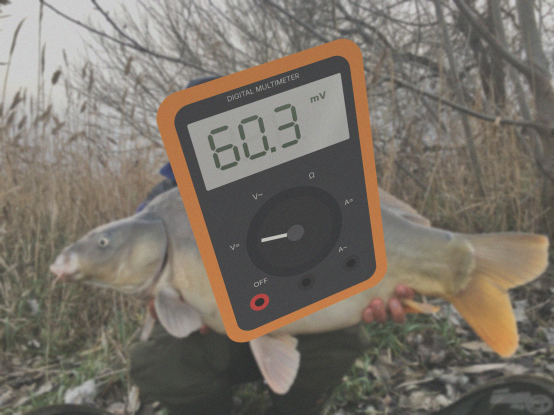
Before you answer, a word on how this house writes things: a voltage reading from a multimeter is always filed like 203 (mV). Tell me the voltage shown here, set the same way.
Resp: 60.3 (mV)
